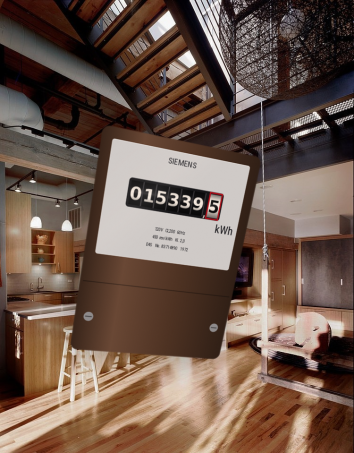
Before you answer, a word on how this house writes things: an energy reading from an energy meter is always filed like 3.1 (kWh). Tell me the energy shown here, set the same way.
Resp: 15339.5 (kWh)
